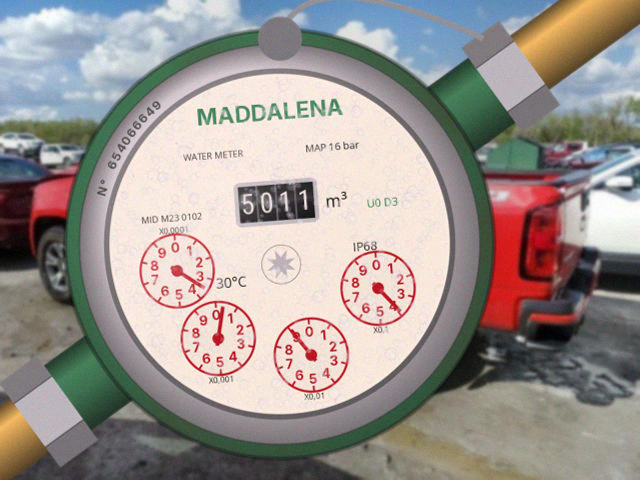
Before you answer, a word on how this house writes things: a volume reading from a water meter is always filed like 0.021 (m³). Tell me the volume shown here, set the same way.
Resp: 5011.3903 (m³)
